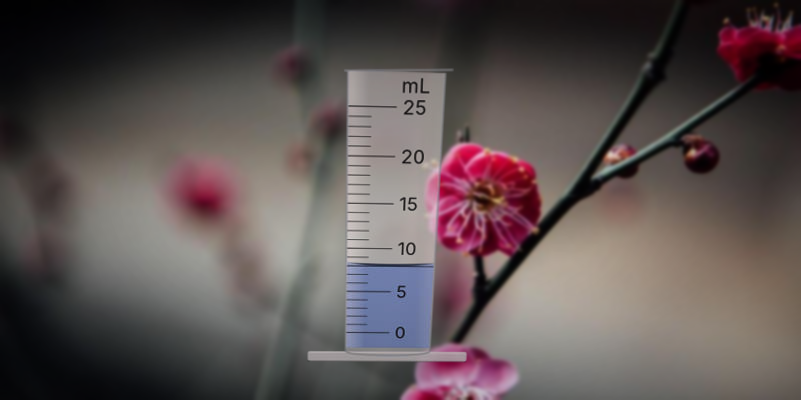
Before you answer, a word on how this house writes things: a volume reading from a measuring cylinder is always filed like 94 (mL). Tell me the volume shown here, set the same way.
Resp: 8 (mL)
